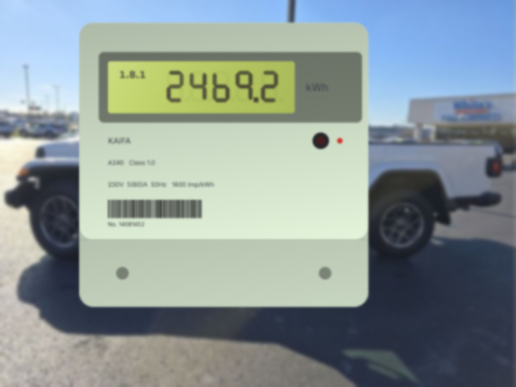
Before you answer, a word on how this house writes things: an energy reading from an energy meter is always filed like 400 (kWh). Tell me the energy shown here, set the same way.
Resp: 2469.2 (kWh)
